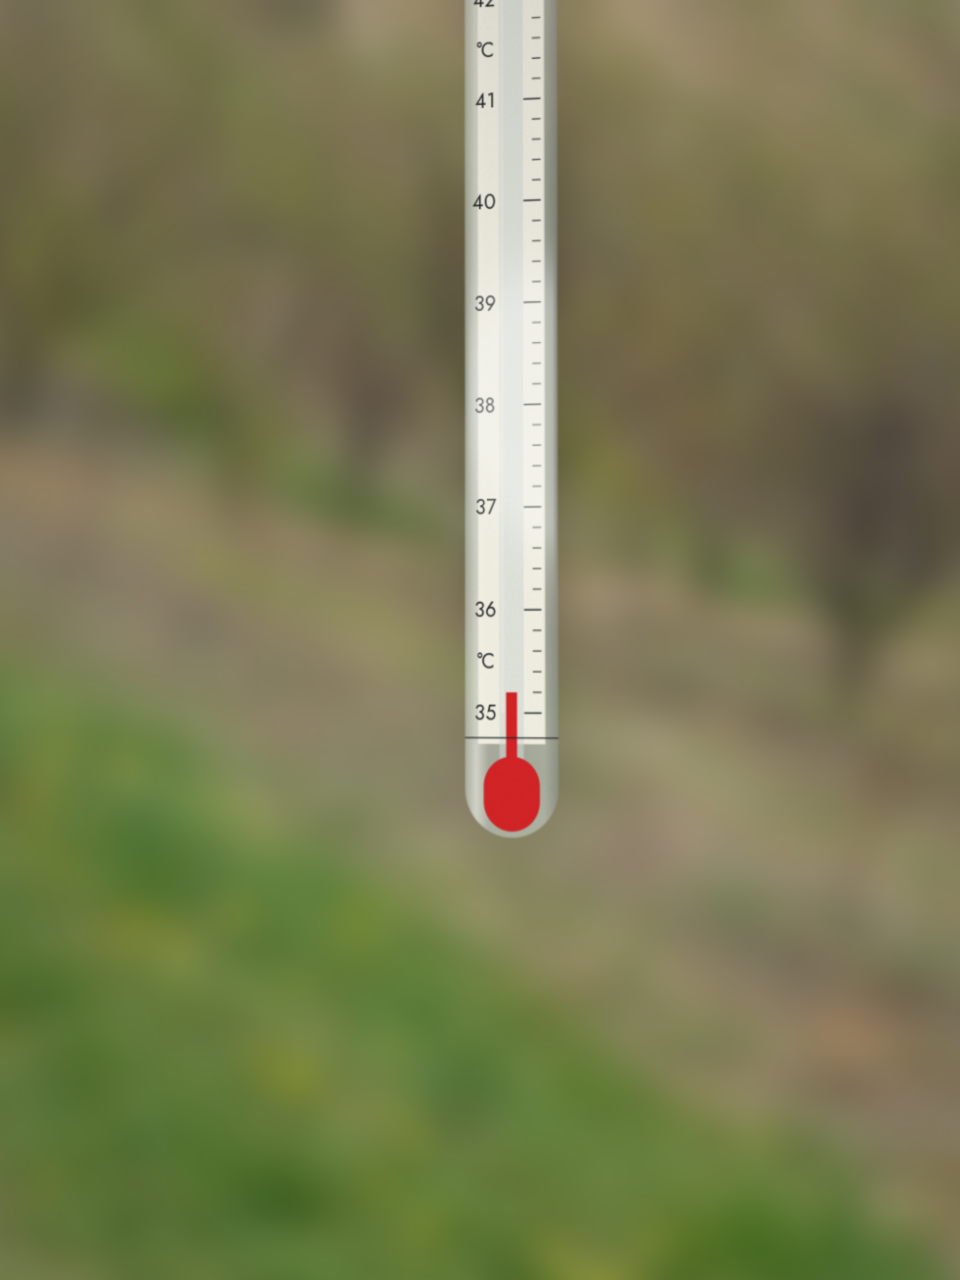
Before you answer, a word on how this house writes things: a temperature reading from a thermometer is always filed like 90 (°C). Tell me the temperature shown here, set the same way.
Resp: 35.2 (°C)
